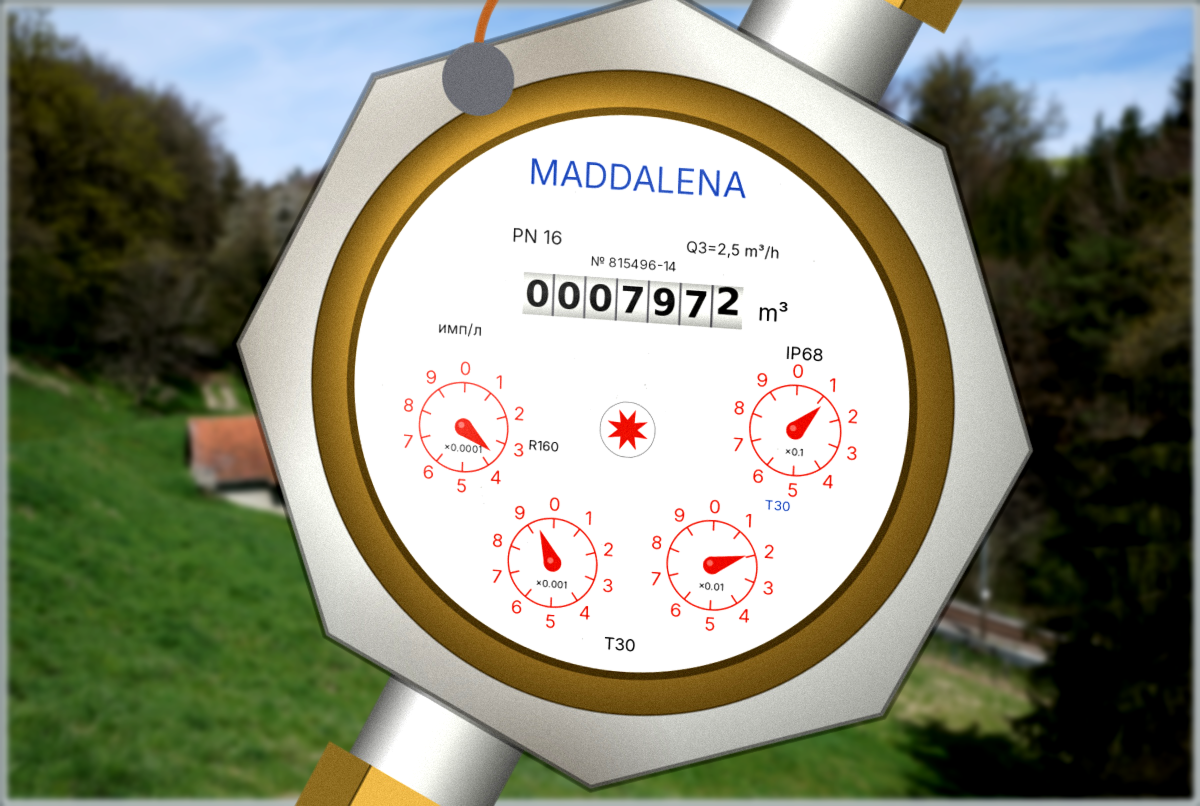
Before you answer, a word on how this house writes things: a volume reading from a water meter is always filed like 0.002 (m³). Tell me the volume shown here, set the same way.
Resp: 7972.1193 (m³)
